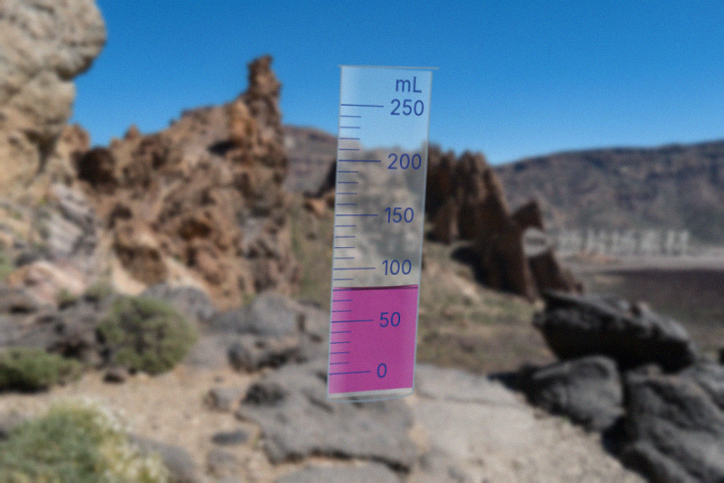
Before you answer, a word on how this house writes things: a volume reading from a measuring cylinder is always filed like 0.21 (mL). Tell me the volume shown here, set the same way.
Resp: 80 (mL)
